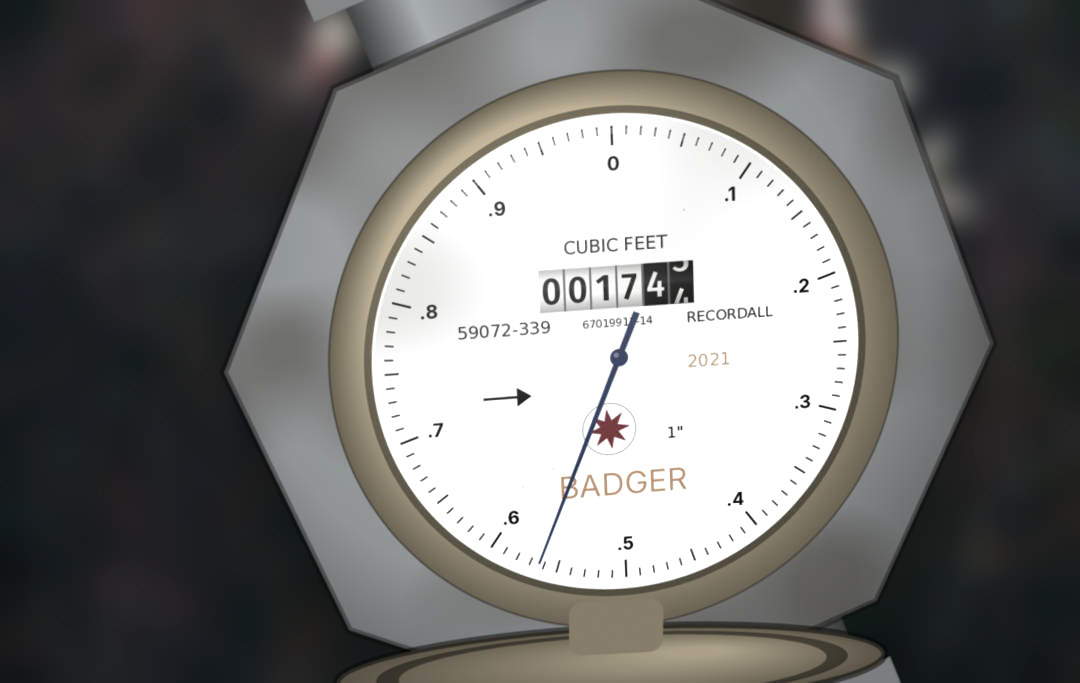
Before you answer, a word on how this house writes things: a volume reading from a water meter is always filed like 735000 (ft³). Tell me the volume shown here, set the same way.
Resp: 1743.56 (ft³)
